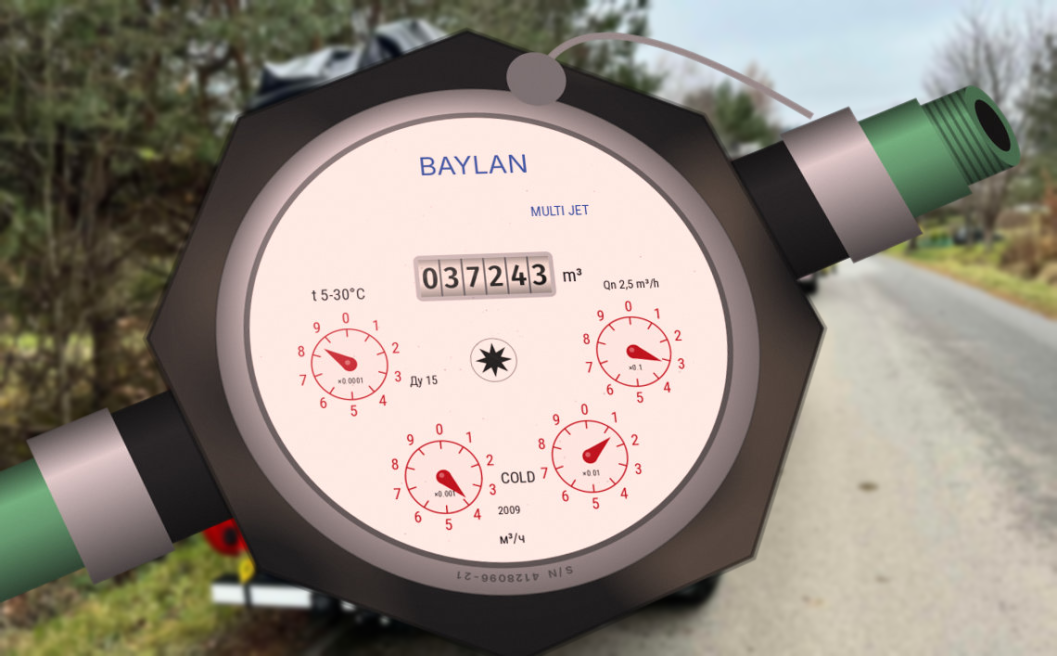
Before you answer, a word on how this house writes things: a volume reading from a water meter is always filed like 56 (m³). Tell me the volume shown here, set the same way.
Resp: 37243.3138 (m³)
